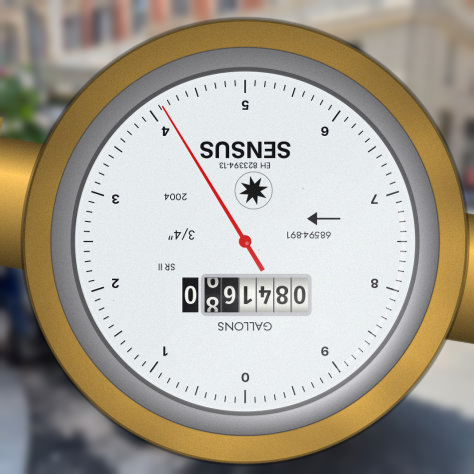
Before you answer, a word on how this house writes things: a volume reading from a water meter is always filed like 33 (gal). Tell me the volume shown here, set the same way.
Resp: 841684.1 (gal)
